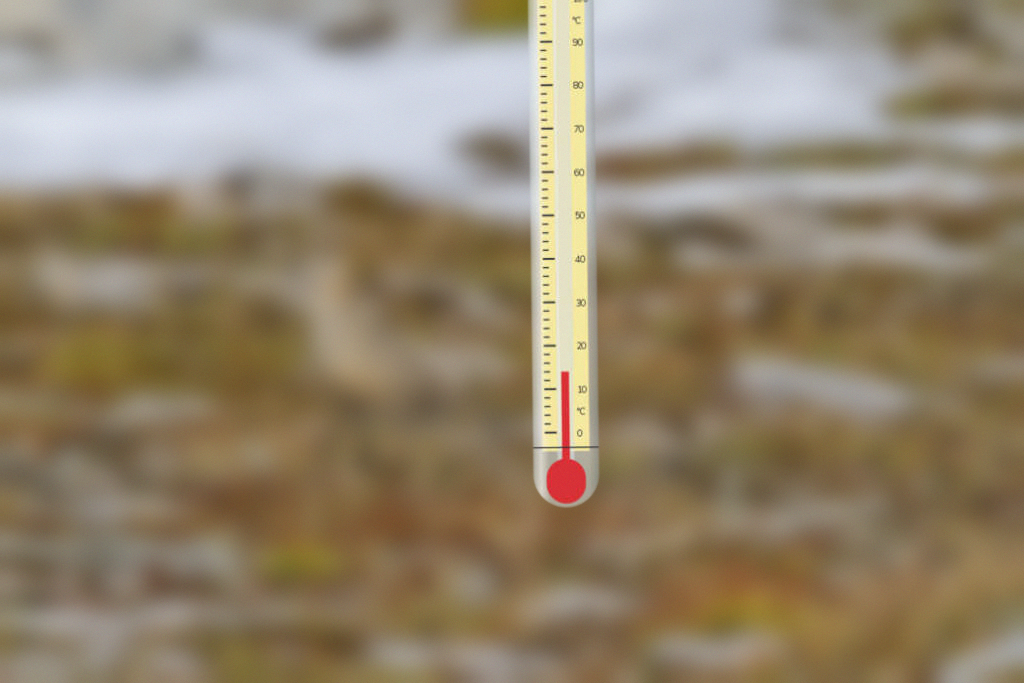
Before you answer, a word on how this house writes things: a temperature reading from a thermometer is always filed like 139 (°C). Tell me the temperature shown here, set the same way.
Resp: 14 (°C)
